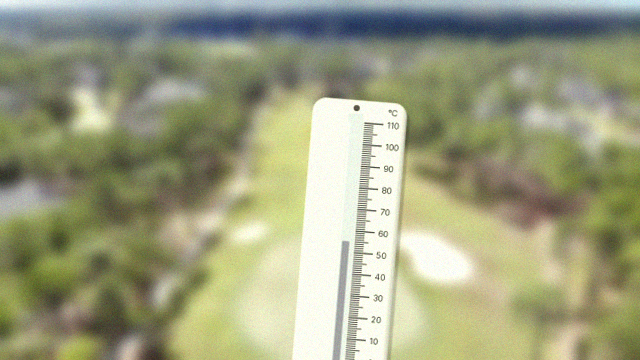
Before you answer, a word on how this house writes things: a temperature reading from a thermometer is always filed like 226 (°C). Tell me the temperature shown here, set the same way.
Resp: 55 (°C)
